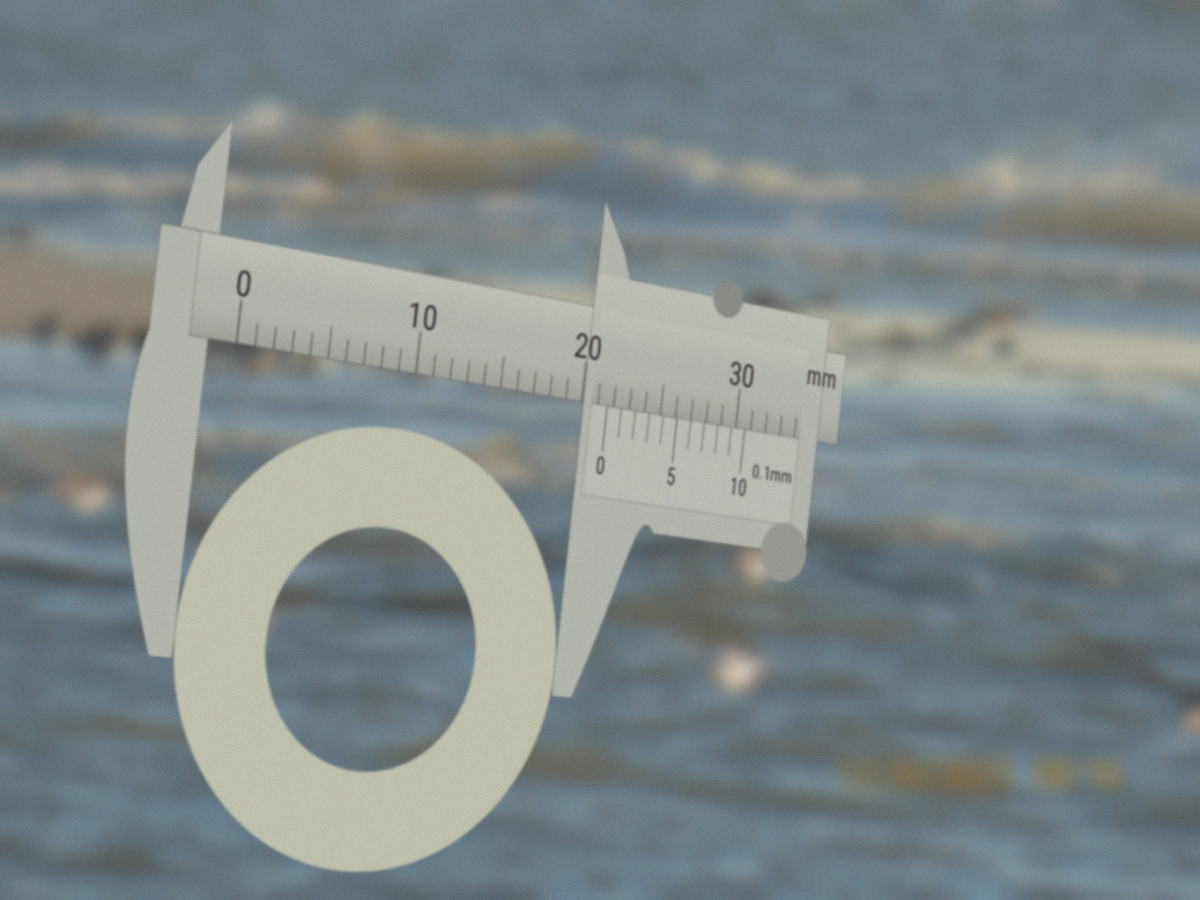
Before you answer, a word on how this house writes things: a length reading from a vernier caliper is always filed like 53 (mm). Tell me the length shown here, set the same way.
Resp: 21.6 (mm)
